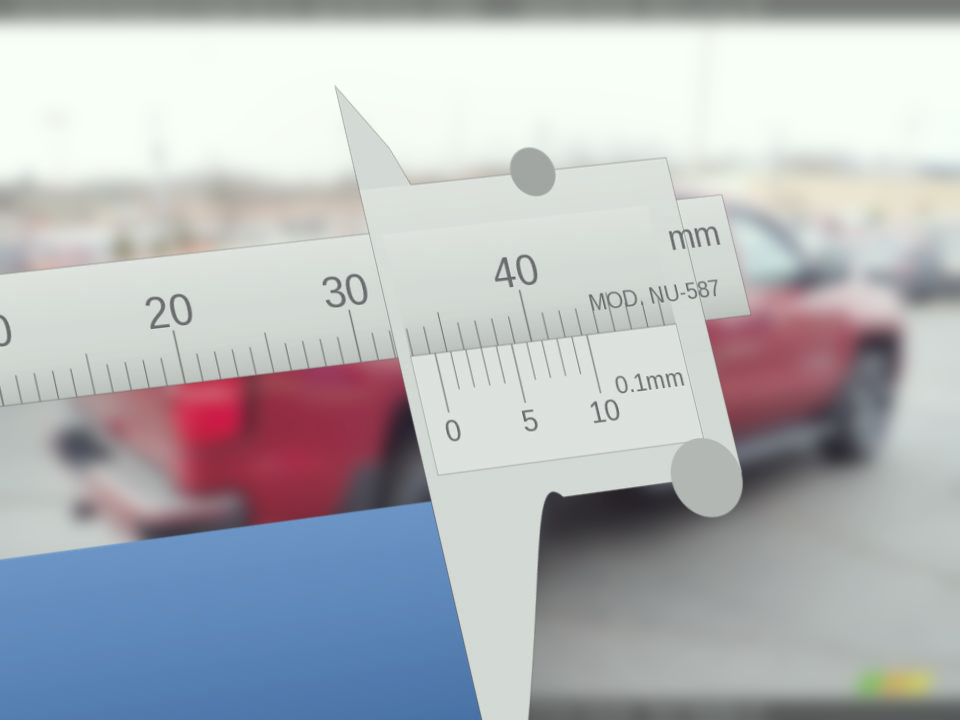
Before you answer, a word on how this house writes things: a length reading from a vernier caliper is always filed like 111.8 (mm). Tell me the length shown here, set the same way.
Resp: 34.3 (mm)
